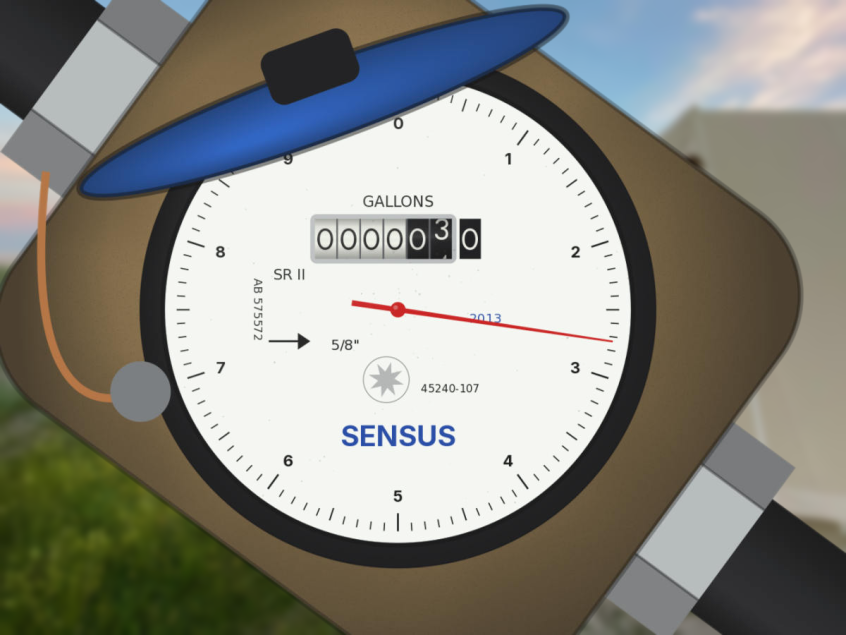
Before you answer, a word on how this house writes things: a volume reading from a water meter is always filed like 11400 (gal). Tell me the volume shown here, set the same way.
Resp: 32.7 (gal)
